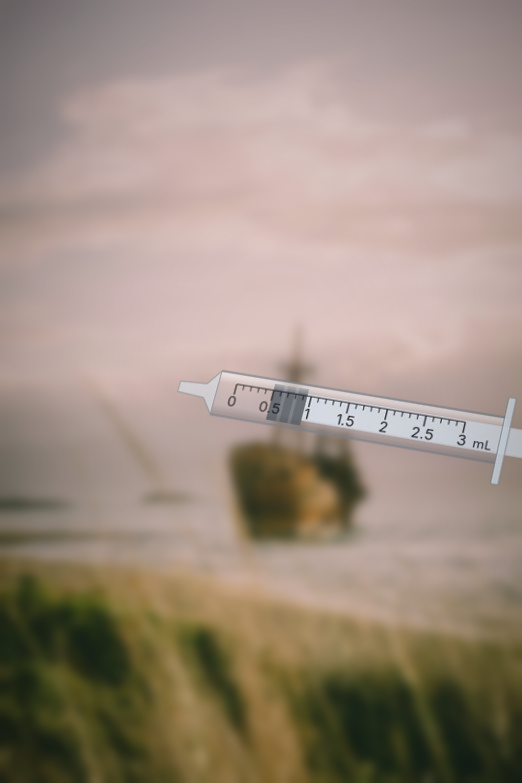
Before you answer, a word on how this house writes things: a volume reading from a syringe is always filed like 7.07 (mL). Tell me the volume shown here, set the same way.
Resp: 0.5 (mL)
